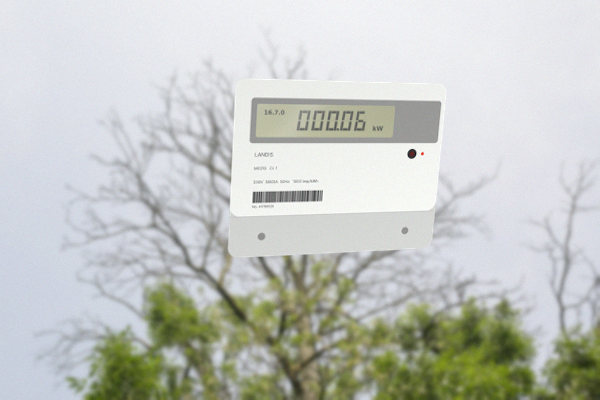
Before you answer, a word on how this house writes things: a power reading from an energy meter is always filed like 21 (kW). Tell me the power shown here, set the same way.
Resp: 0.06 (kW)
